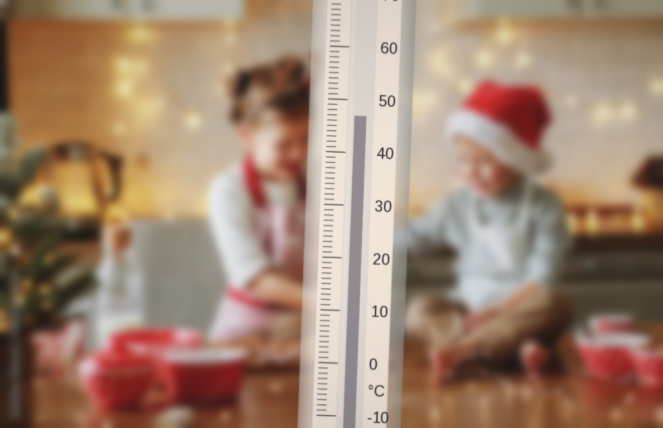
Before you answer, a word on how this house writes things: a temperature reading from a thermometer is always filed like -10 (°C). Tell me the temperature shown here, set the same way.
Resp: 47 (°C)
